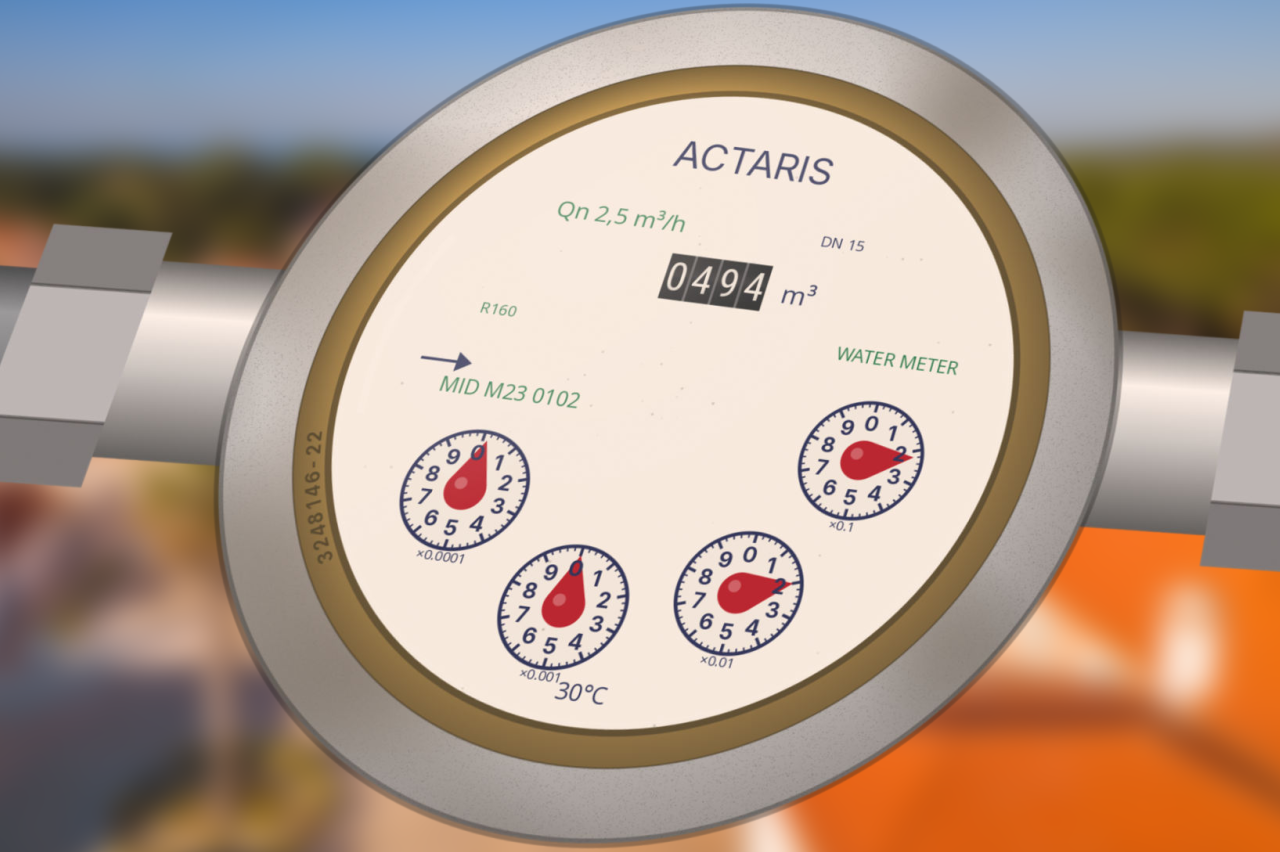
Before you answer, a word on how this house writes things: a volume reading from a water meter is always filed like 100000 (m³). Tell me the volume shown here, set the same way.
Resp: 494.2200 (m³)
